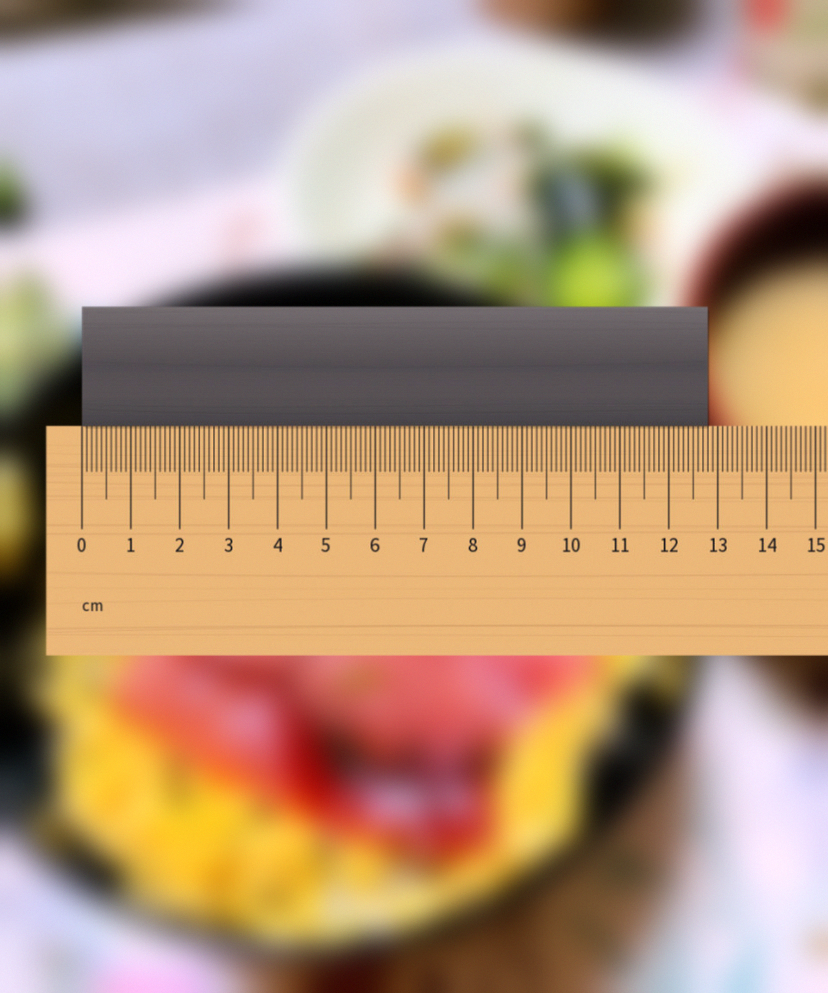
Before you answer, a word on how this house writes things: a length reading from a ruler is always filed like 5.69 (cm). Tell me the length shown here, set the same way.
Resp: 12.8 (cm)
